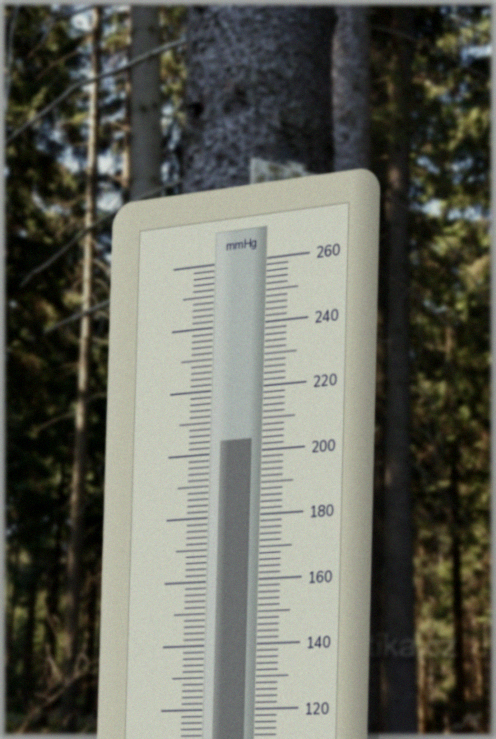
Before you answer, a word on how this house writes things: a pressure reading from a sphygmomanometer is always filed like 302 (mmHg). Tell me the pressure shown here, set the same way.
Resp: 204 (mmHg)
